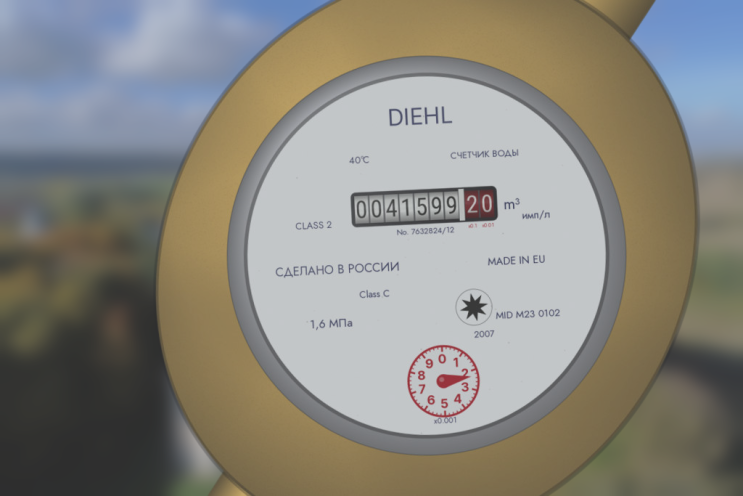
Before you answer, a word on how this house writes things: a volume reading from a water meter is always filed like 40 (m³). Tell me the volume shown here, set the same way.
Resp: 41599.202 (m³)
